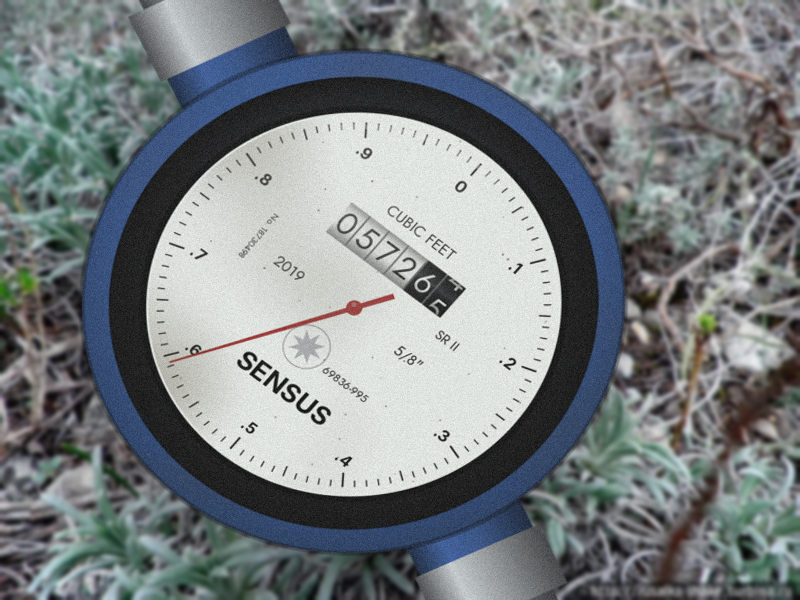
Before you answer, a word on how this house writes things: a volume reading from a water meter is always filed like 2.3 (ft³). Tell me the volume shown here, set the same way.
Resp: 57264.59 (ft³)
